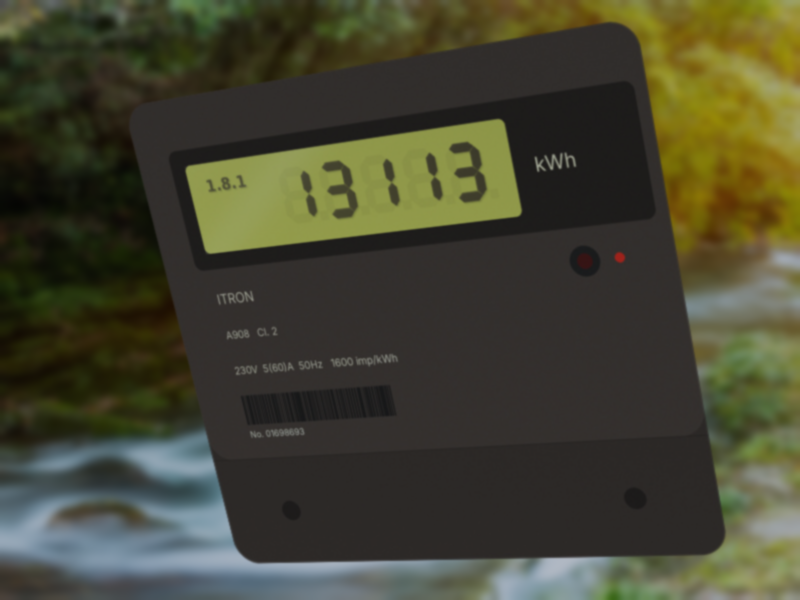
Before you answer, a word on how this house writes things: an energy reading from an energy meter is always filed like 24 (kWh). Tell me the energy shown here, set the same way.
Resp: 13113 (kWh)
